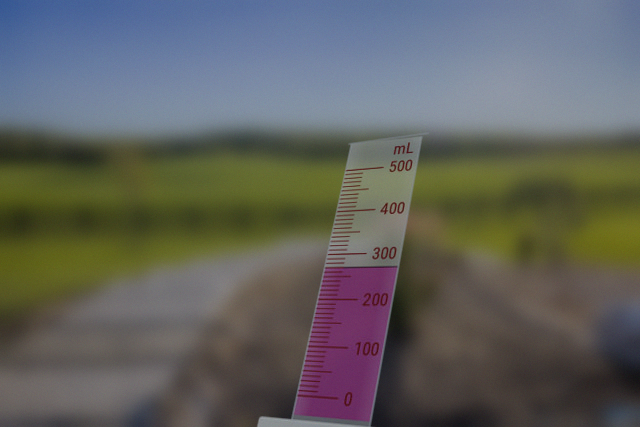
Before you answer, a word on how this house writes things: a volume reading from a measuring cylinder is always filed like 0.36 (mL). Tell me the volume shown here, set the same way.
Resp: 270 (mL)
